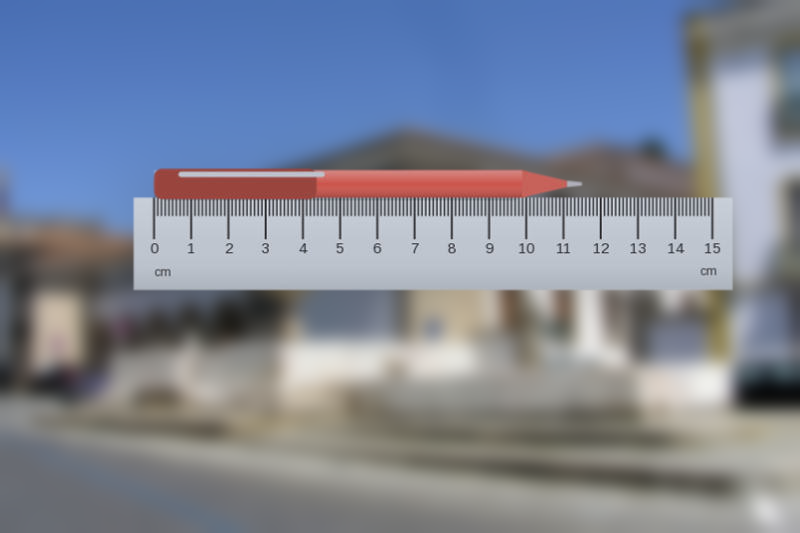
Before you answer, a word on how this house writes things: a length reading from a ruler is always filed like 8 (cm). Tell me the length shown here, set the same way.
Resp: 11.5 (cm)
